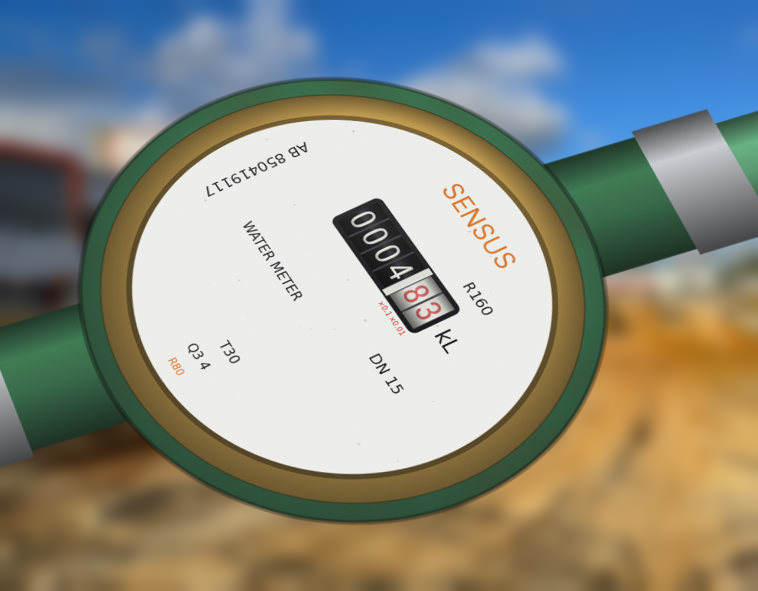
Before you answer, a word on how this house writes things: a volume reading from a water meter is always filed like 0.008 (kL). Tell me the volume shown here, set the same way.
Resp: 4.83 (kL)
